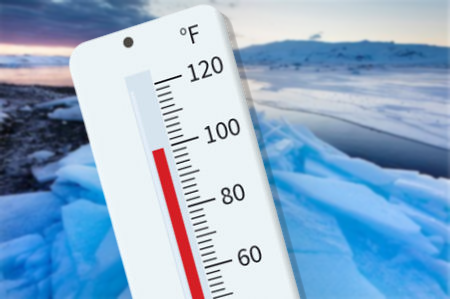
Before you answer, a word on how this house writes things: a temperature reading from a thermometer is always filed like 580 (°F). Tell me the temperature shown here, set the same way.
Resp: 100 (°F)
